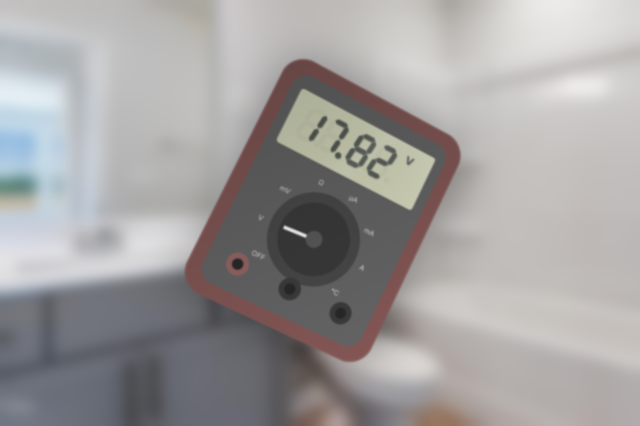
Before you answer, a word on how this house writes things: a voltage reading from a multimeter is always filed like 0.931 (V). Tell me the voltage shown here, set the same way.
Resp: 17.82 (V)
